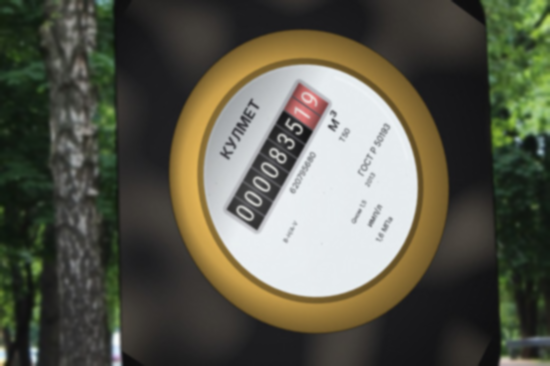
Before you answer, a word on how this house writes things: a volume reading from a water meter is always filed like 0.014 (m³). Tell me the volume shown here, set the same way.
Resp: 835.19 (m³)
